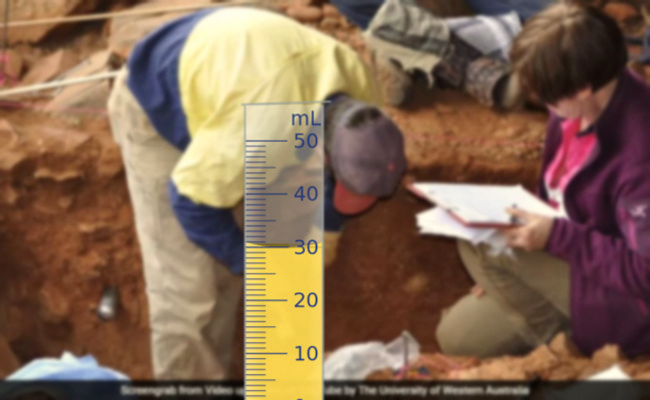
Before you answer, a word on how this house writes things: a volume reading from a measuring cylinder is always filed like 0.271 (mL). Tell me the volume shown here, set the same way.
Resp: 30 (mL)
